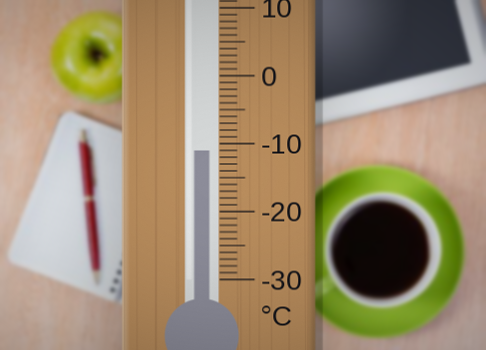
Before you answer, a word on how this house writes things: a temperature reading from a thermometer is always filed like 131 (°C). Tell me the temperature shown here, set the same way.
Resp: -11 (°C)
